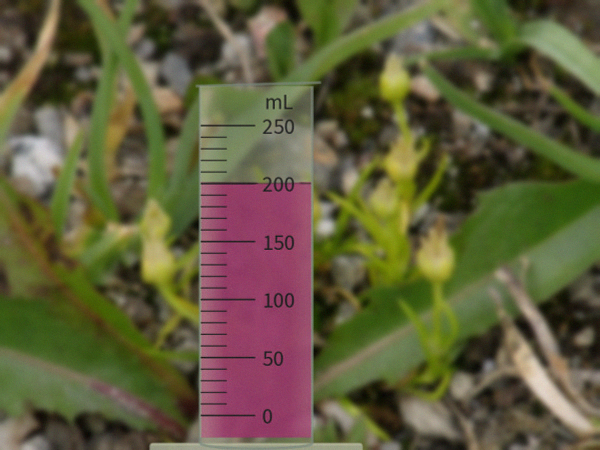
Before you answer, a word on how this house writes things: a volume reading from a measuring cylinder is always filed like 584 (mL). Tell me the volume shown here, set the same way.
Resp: 200 (mL)
